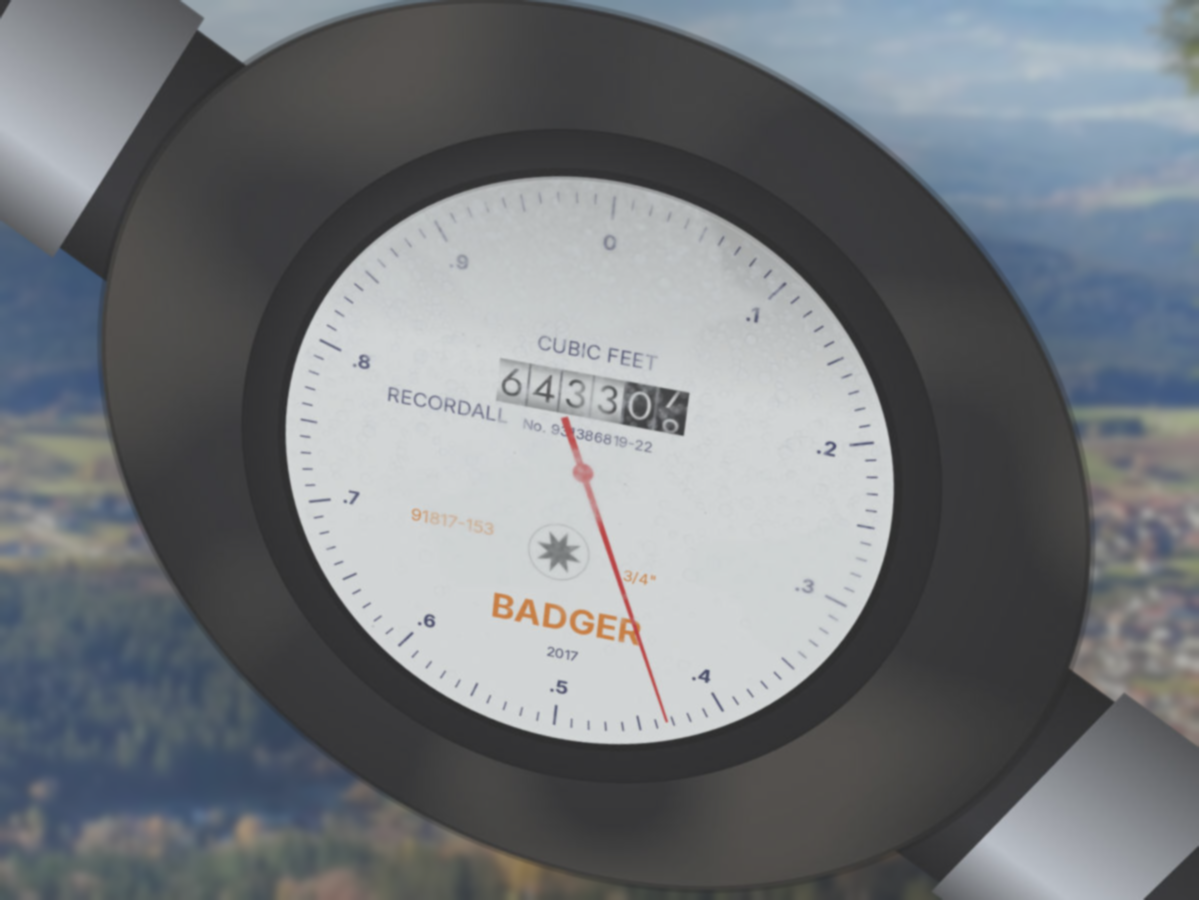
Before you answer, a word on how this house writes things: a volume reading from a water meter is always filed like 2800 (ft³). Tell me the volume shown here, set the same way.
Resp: 643307.43 (ft³)
